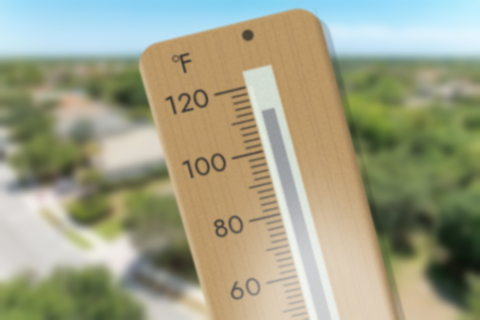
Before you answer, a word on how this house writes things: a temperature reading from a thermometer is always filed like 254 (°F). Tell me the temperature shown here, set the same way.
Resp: 112 (°F)
